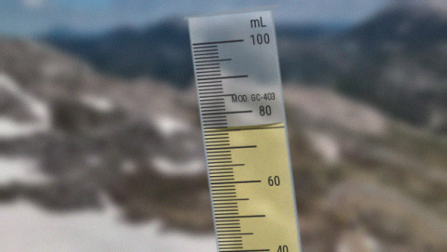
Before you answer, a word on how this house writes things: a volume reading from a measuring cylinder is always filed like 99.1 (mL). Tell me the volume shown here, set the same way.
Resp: 75 (mL)
